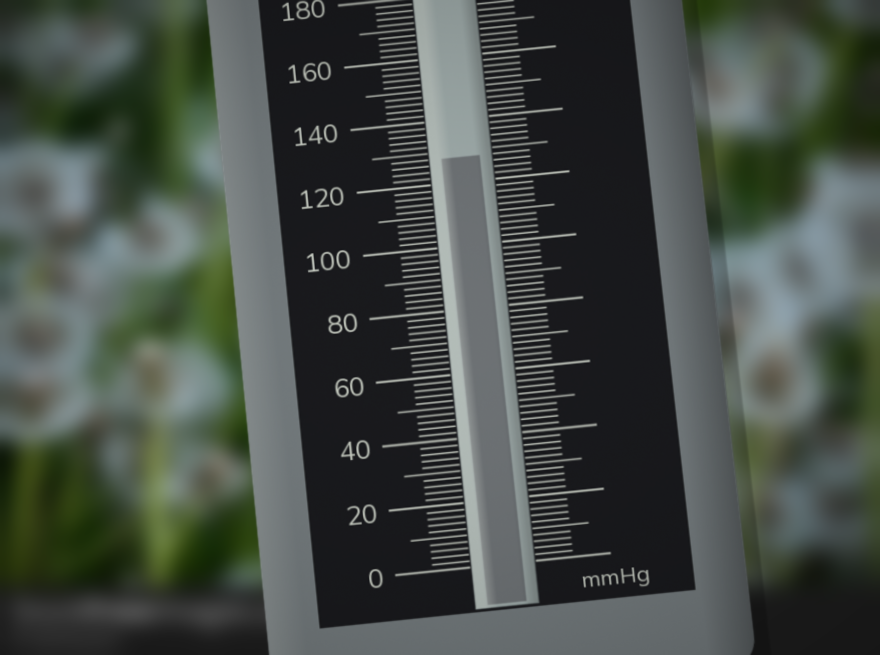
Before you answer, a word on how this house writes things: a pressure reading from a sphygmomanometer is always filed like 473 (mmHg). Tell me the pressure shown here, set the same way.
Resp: 128 (mmHg)
